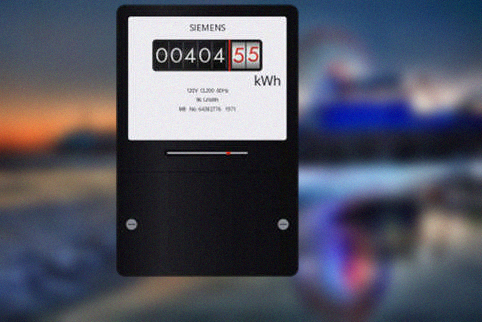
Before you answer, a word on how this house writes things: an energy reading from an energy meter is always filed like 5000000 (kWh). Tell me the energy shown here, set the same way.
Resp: 404.55 (kWh)
